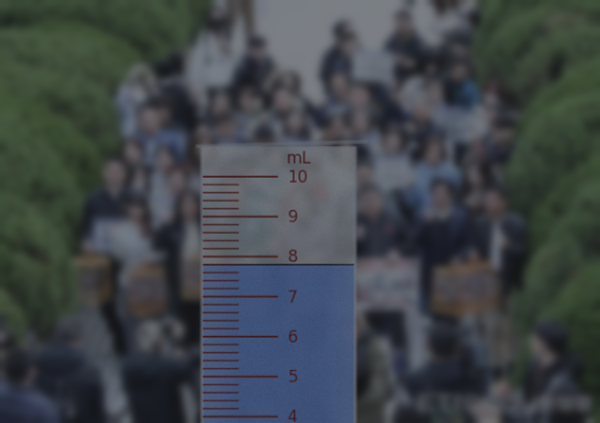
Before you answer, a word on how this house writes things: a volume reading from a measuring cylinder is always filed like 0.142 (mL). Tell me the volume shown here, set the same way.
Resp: 7.8 (mL)
